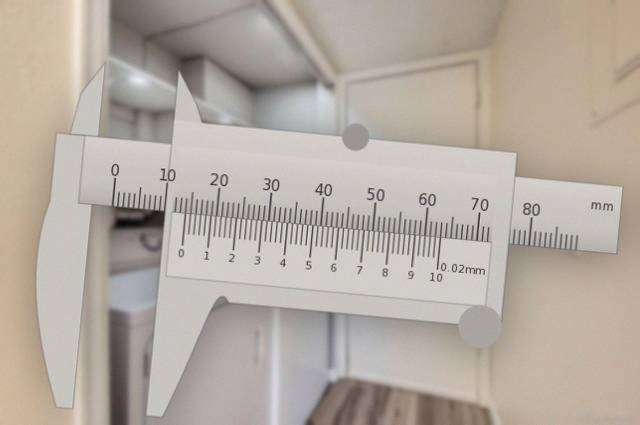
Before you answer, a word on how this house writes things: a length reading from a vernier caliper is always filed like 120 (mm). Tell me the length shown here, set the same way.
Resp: 14.0 (mm)
